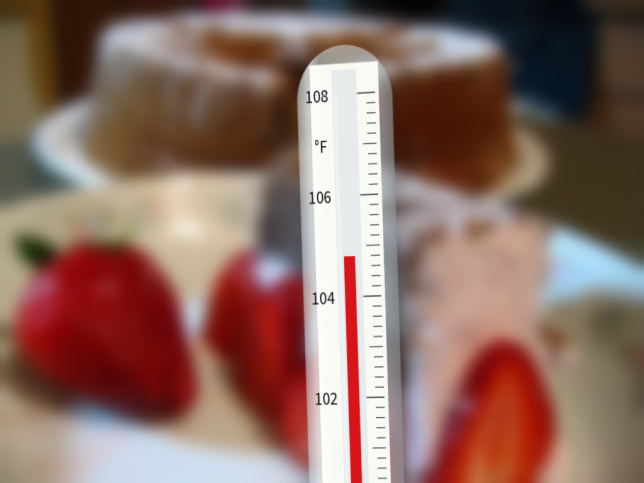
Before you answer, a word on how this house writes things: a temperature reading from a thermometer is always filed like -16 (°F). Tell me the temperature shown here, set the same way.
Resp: 104.8 (°F)
